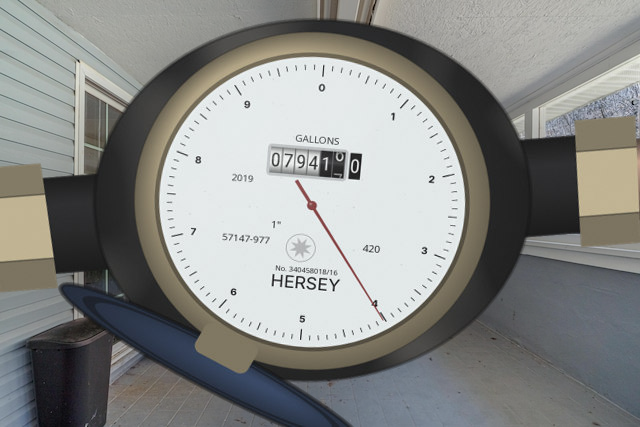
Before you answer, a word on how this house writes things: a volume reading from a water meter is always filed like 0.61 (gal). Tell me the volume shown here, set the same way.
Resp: 794164.0 (gal)
